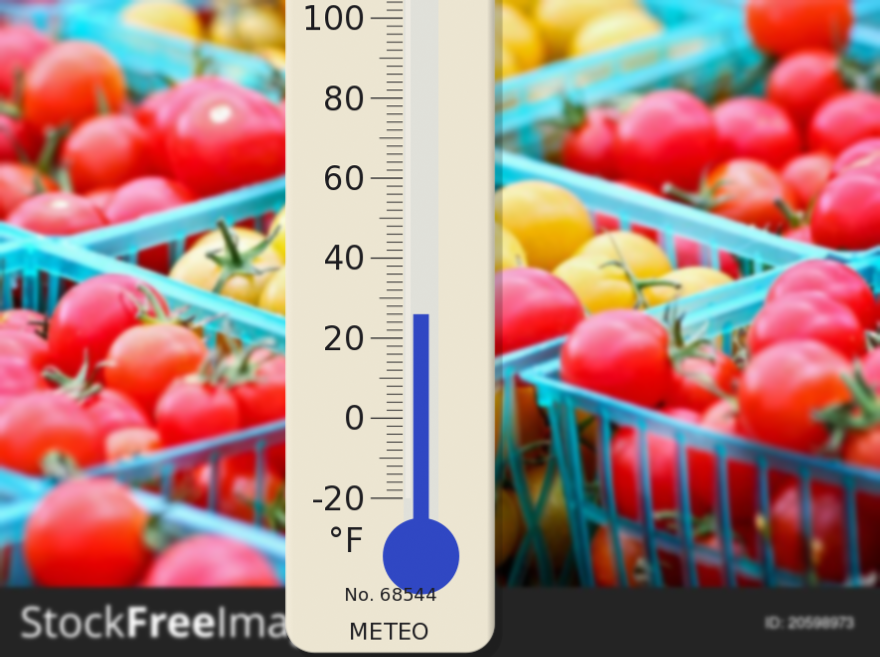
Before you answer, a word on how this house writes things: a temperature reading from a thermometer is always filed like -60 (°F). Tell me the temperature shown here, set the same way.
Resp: 26 (°F)
